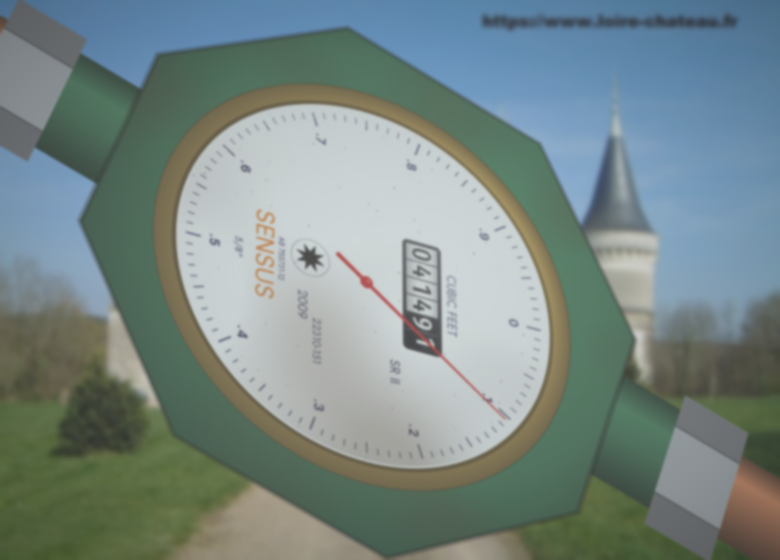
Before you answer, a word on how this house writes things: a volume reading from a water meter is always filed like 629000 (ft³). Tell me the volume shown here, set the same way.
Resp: 41491.10 (ft³)
